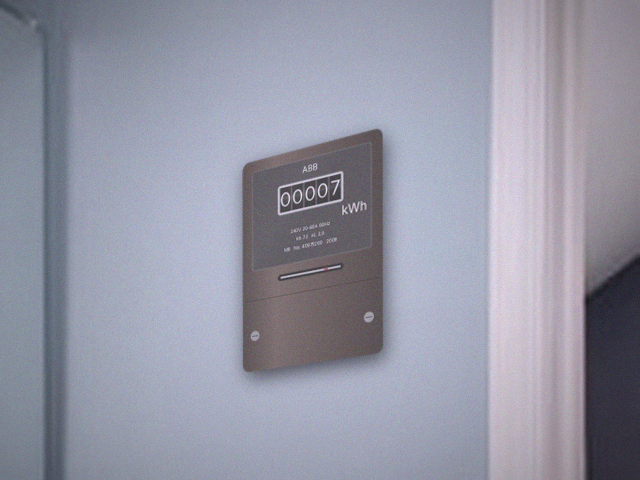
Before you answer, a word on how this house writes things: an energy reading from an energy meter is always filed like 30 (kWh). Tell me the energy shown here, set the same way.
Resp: 7 (kWh)
